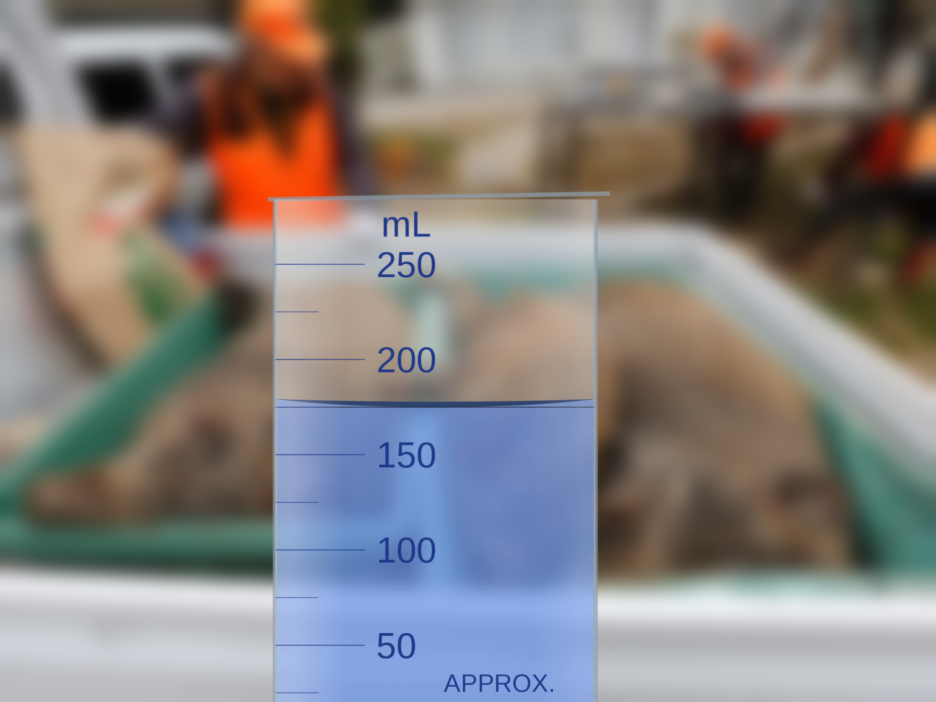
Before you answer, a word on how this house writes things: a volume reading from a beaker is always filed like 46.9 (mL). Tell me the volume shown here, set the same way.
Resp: 175 (mL)
